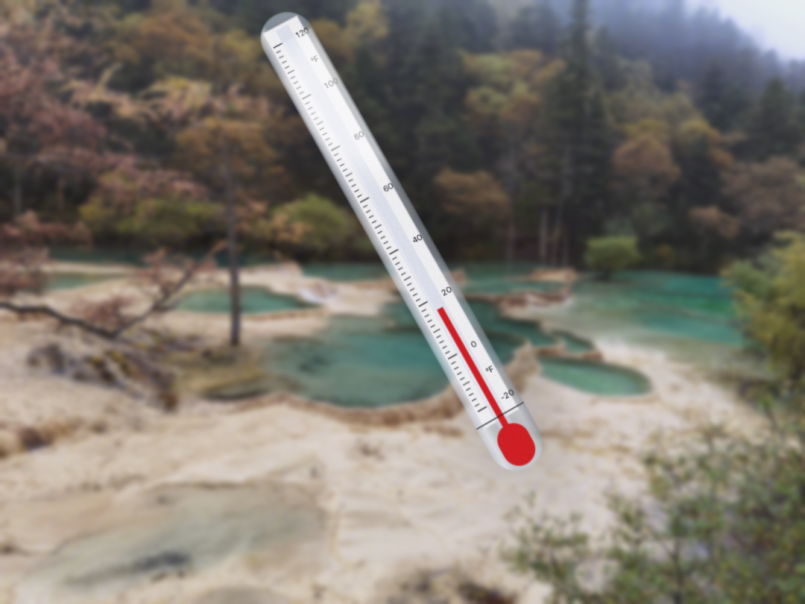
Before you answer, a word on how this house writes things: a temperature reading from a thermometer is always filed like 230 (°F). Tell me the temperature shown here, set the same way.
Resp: 16 (°F)
